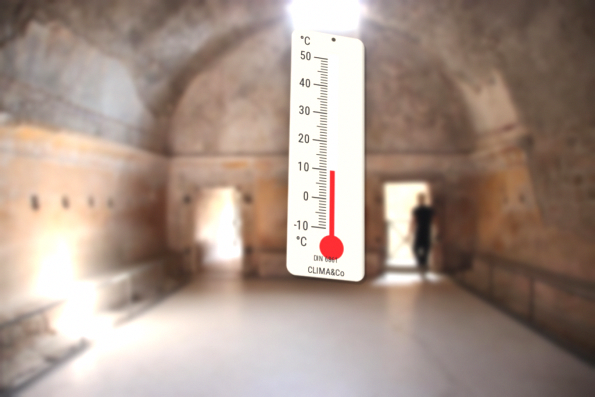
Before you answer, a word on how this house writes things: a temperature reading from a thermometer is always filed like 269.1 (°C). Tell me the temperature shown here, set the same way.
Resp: 10 (°C)
